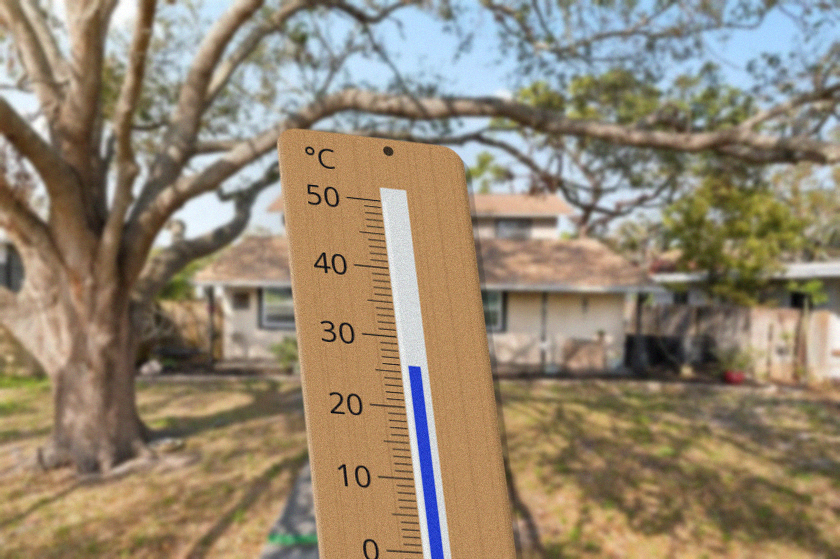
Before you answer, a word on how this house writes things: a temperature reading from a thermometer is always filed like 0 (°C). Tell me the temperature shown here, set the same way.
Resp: 26 (°C)
